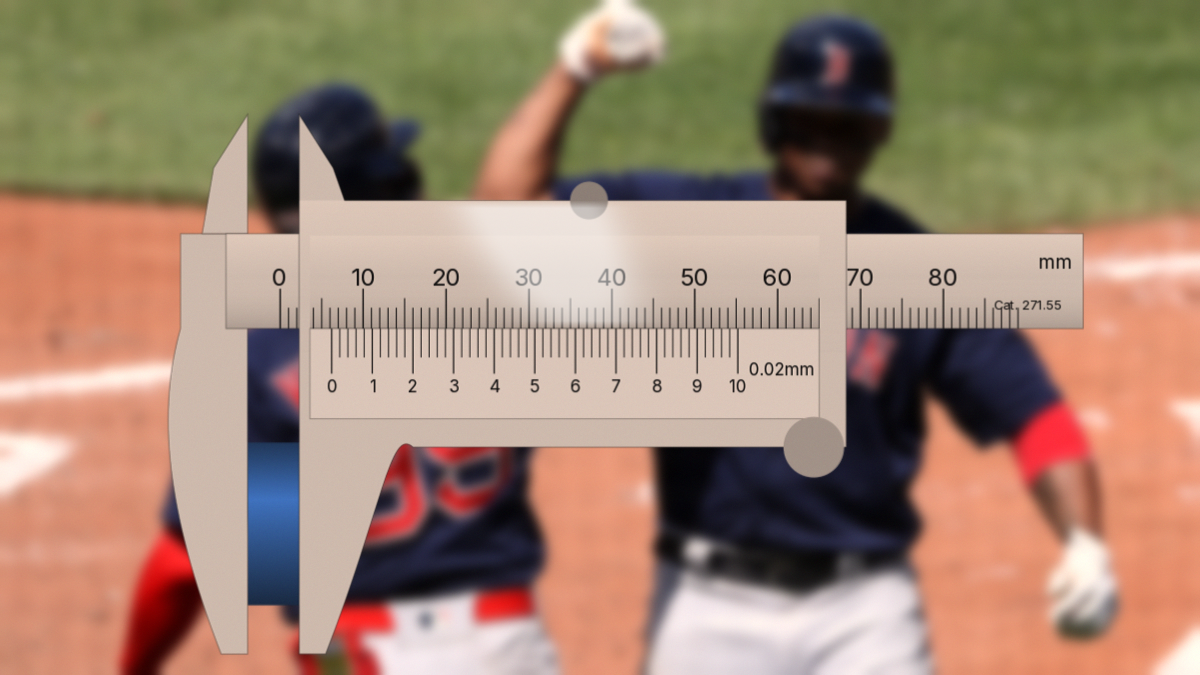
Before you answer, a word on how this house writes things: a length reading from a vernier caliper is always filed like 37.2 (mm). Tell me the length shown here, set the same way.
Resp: 6.2 (mm)
